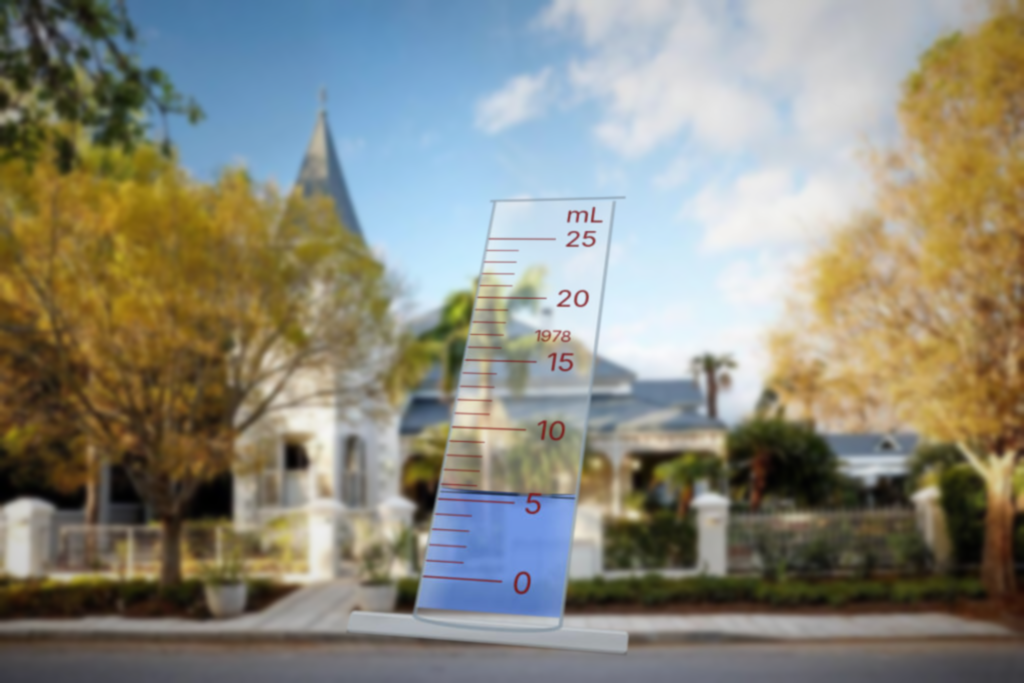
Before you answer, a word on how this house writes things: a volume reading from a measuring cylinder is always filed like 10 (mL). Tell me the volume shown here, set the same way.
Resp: 5.5 (mL)
